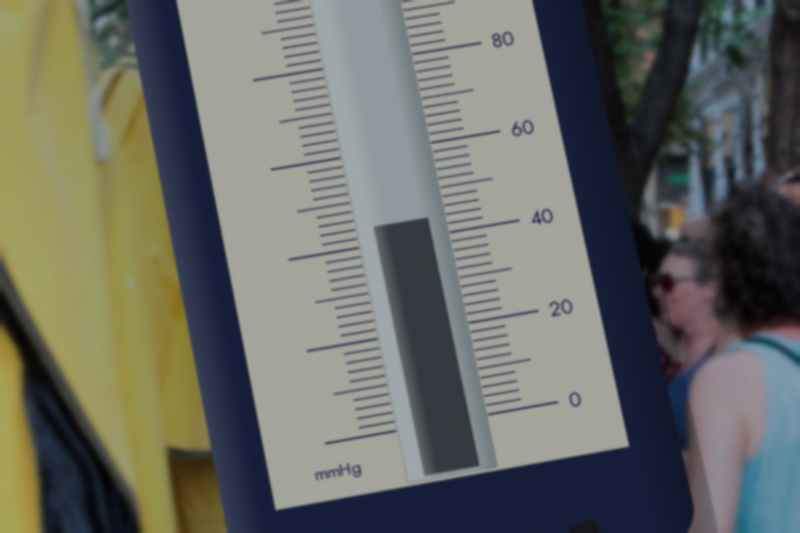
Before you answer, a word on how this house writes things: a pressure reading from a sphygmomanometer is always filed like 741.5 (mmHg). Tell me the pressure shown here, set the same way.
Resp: 44 (mmHg)
